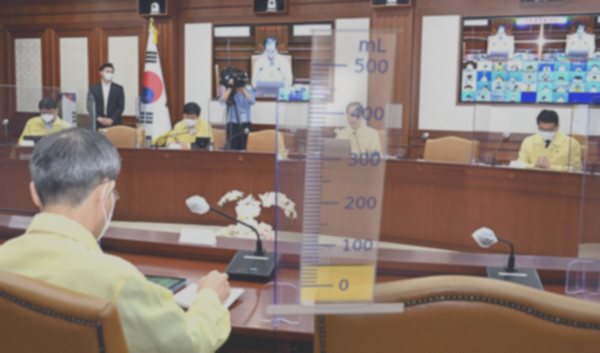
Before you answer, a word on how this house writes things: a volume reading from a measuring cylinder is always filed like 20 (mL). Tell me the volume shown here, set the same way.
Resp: 50 (mL)
